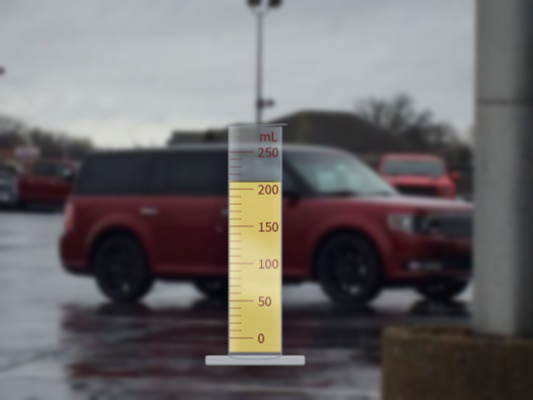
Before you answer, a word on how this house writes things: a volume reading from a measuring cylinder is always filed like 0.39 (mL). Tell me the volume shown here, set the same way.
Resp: 210 (mL)
